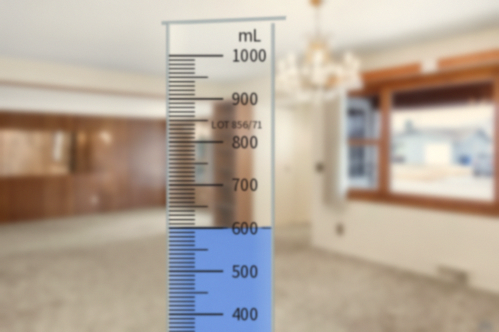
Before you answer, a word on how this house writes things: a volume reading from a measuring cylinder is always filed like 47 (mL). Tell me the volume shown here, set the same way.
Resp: 600 (mL)
